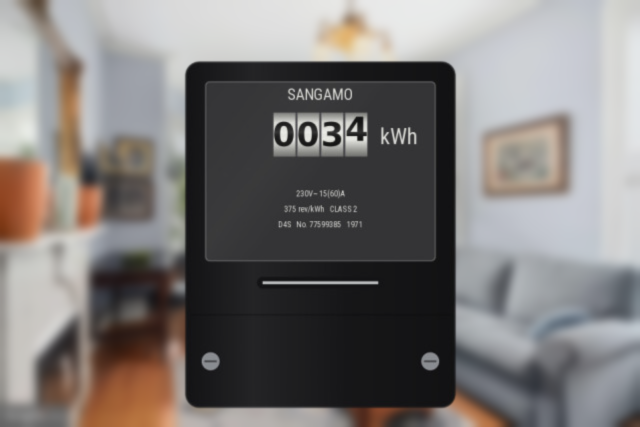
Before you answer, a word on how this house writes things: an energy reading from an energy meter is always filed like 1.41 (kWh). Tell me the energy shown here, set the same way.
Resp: 34 (kWh)
